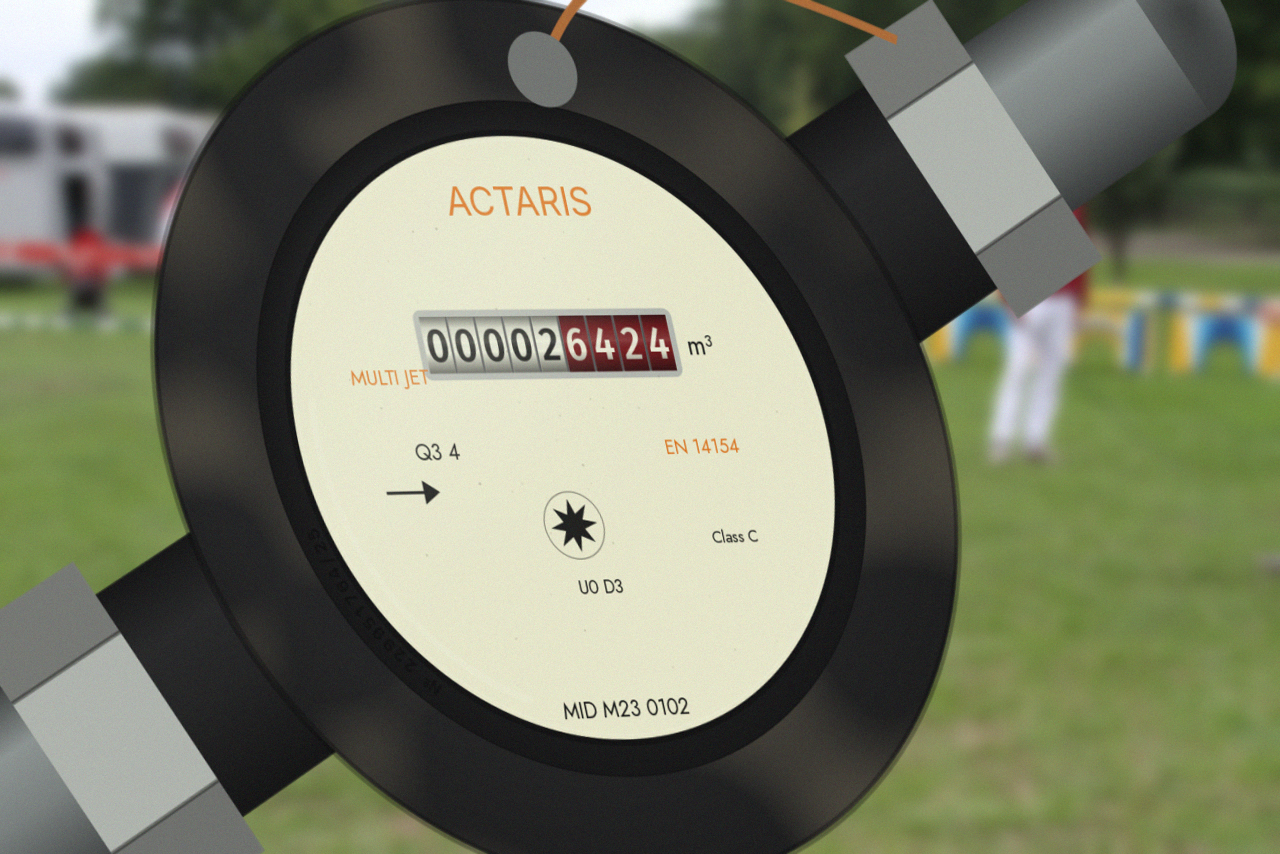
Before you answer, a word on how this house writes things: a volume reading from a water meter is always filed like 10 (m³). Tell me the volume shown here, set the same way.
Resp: 2.6424 (m³)
